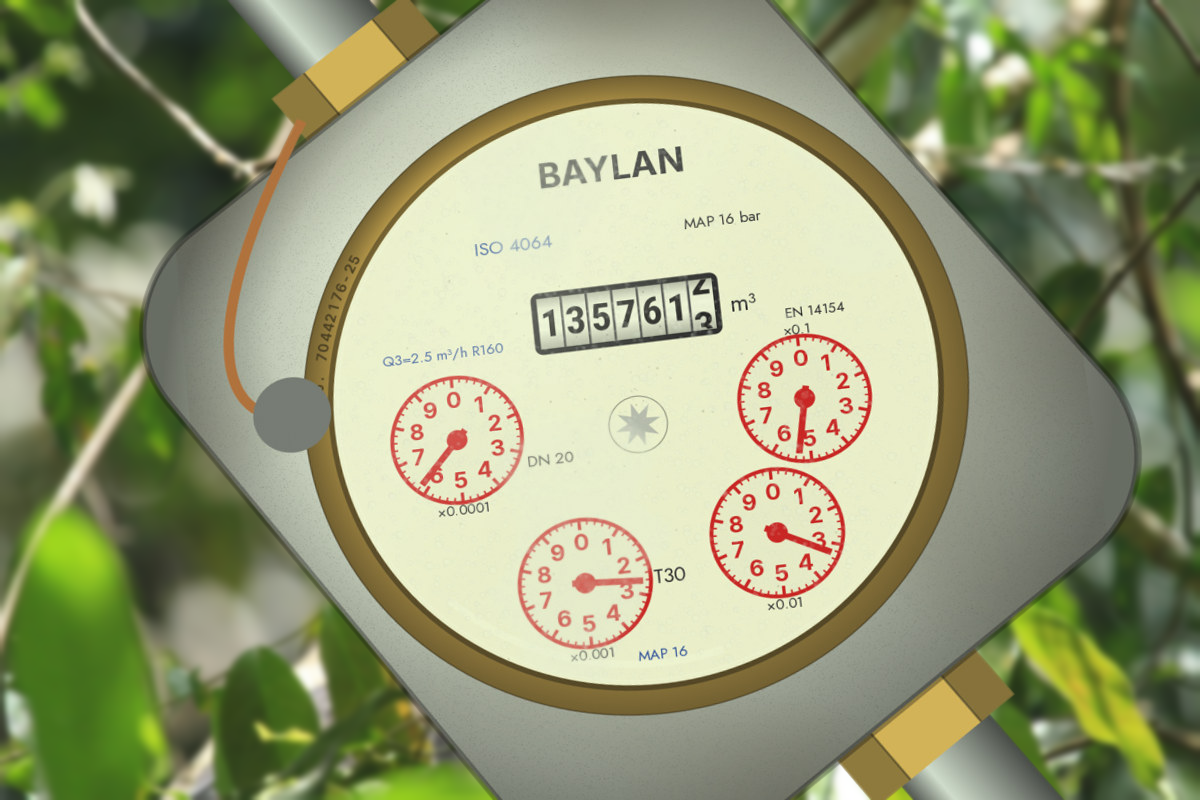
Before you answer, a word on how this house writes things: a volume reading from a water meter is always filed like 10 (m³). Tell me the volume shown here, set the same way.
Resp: 1357612.5326 (m³)
